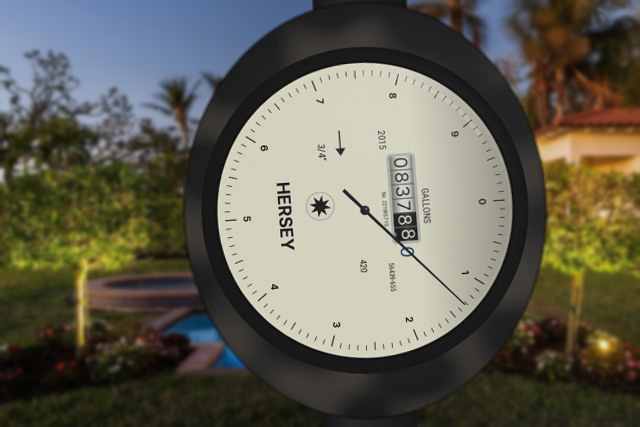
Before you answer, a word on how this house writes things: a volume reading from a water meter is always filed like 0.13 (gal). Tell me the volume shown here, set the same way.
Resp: 837881.3 (gal)
